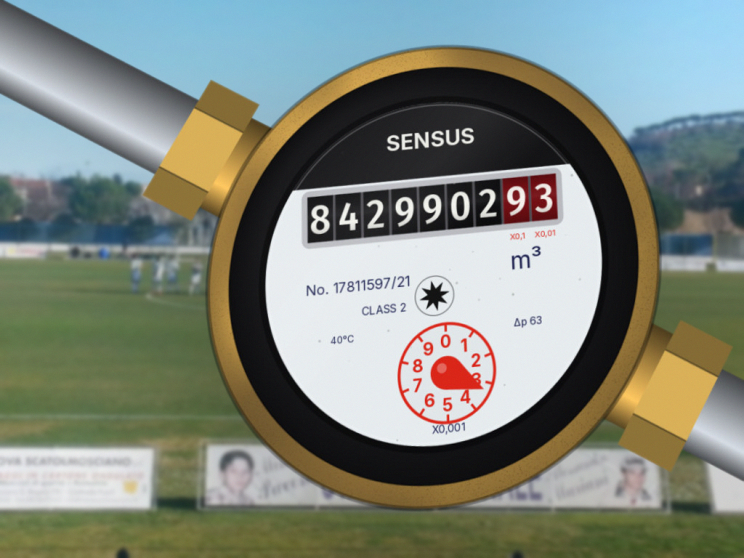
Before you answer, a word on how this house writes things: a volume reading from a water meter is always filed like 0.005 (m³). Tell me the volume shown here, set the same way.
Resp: 8429902.933 (m³)
